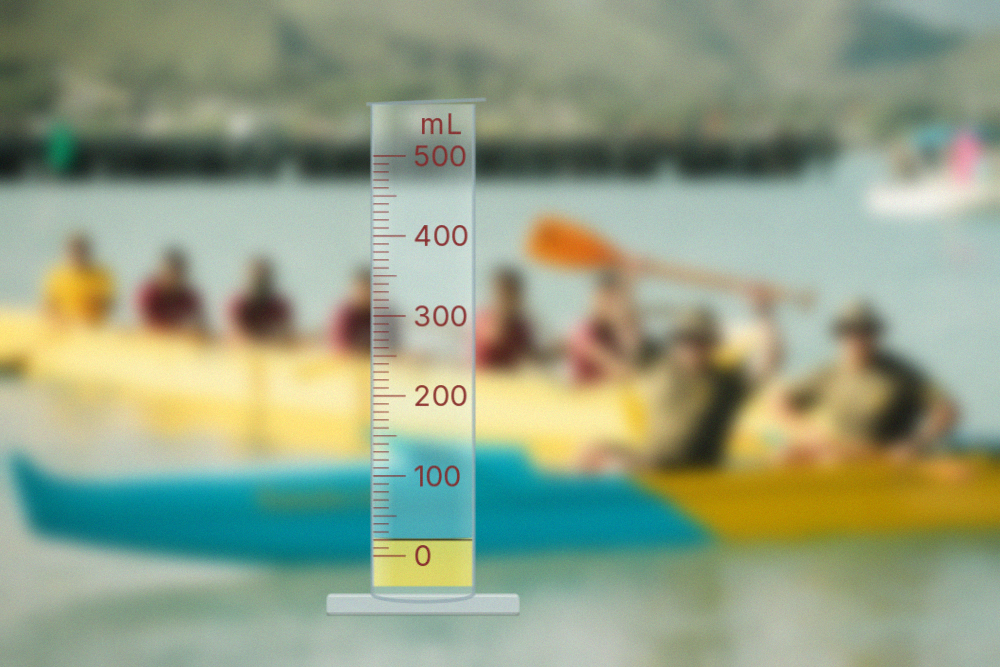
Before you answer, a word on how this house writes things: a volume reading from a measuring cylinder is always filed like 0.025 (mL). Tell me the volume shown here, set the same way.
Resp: 20 (mL)
